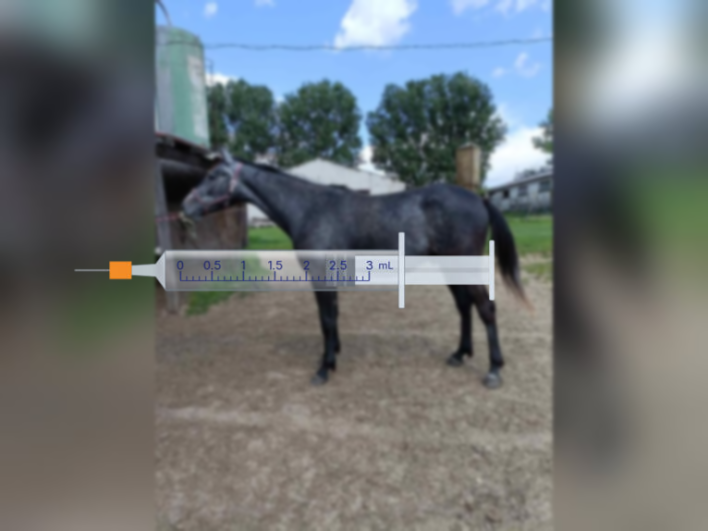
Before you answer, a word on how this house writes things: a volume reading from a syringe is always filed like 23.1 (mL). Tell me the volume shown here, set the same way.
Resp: 2.3 (mL)
